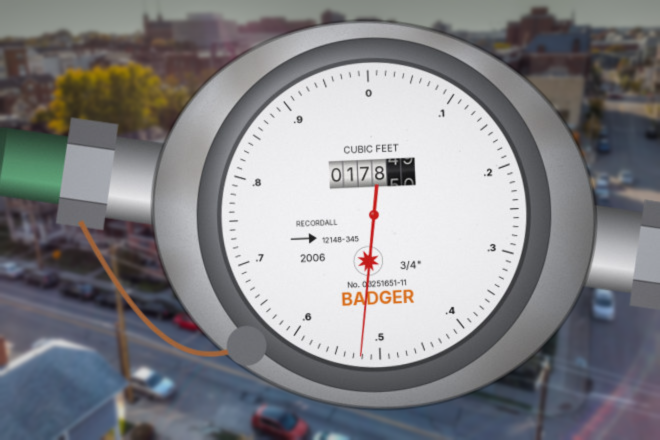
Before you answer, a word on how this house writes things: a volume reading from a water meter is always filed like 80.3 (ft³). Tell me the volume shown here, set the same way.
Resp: 17849.52 (ft³)
